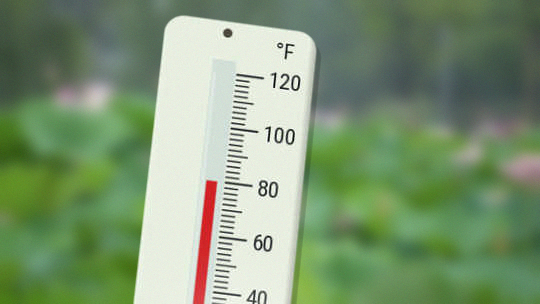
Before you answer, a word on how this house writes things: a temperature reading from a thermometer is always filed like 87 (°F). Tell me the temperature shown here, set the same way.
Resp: 80 (°F)
